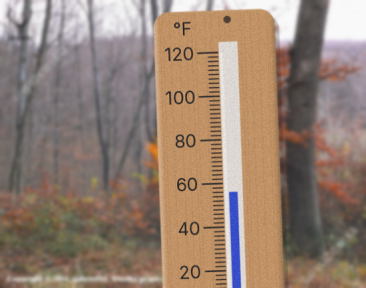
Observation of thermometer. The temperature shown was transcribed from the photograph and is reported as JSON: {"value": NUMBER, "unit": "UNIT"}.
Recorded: {"value": 56, "unit": "°F"}
